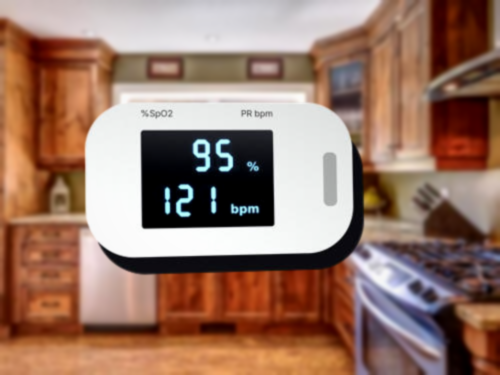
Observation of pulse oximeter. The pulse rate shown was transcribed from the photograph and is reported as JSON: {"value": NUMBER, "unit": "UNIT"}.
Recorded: {"value": 121, "unit": "bpm"}
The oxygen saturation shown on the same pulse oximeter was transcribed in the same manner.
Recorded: {"value": 95, "unit": "%"}
